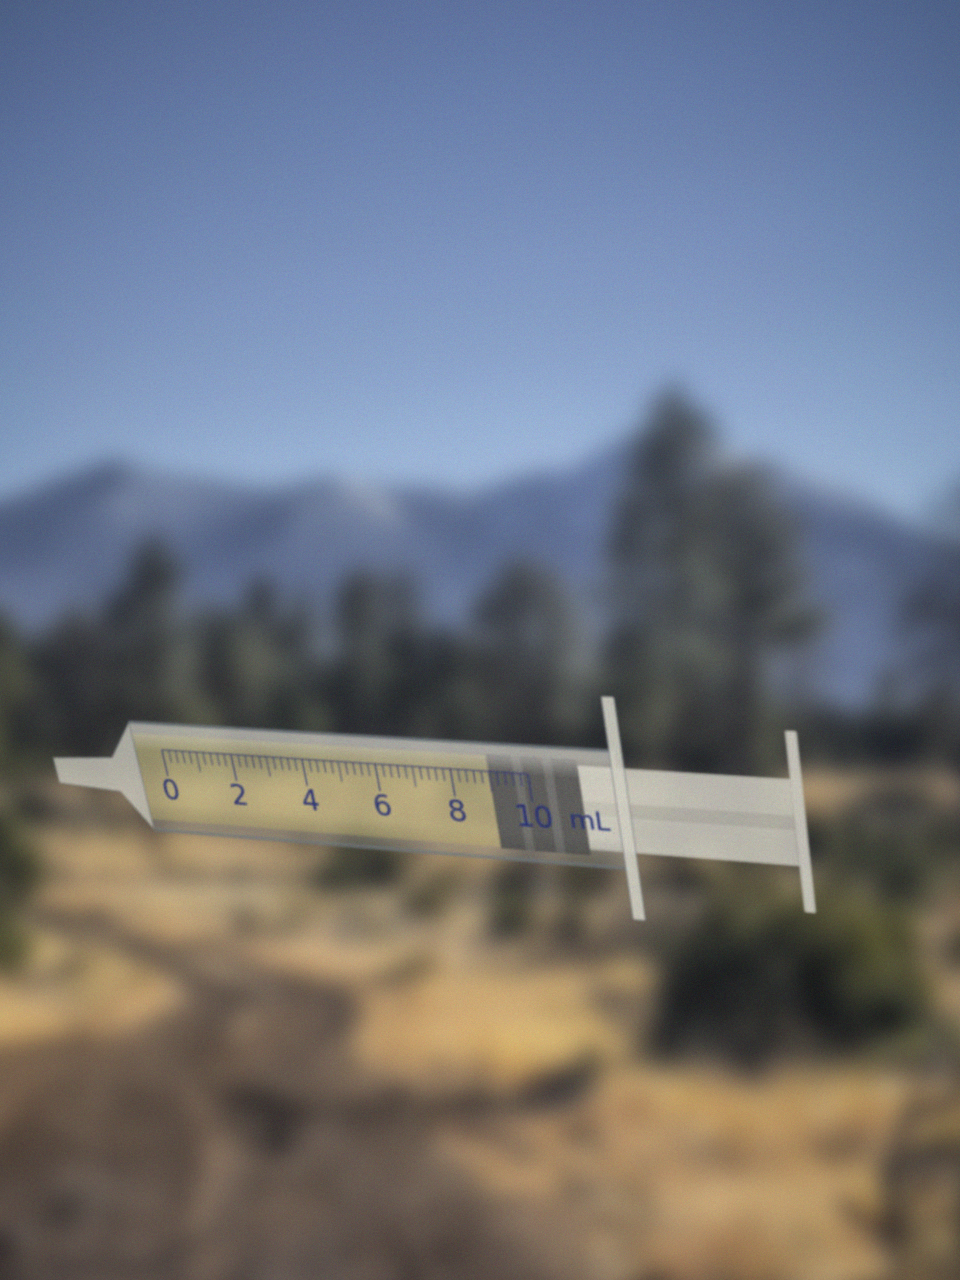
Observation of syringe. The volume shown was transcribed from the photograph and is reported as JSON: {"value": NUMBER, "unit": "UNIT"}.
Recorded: {"value": 9, "unit": "mL"}
